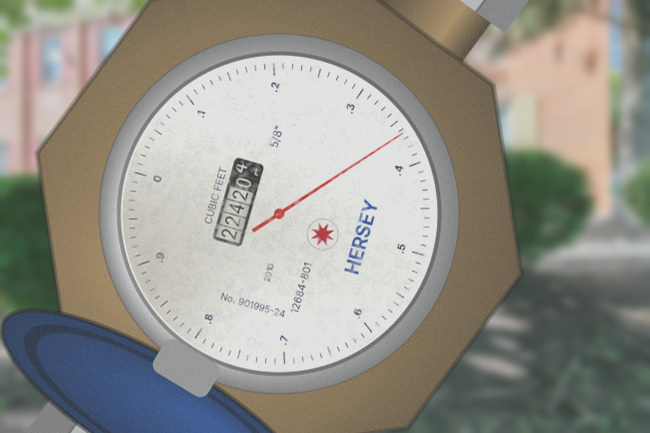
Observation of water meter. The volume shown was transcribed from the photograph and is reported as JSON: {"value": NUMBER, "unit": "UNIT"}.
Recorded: {"value": 224204.36, "unit": "ft³"}
